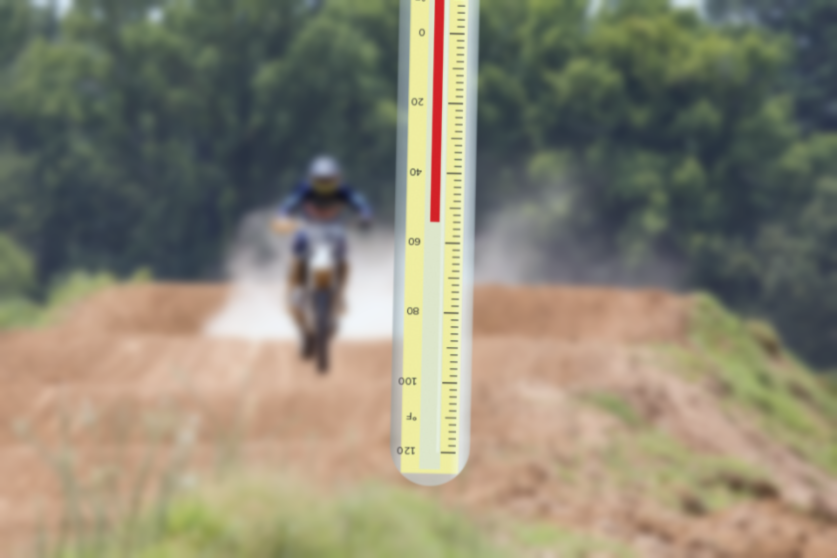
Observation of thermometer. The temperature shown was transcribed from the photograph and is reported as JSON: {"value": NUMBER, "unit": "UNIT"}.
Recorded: {"value": 54, "unit": "°F"}
